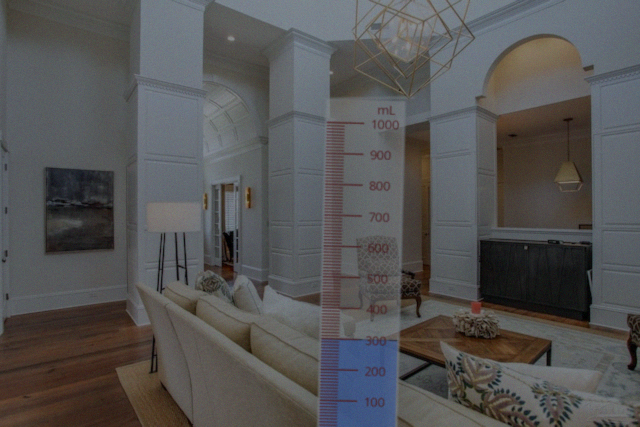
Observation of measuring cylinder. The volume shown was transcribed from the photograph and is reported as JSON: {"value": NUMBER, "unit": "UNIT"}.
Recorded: {"value": 300, "unit": "mL"}
